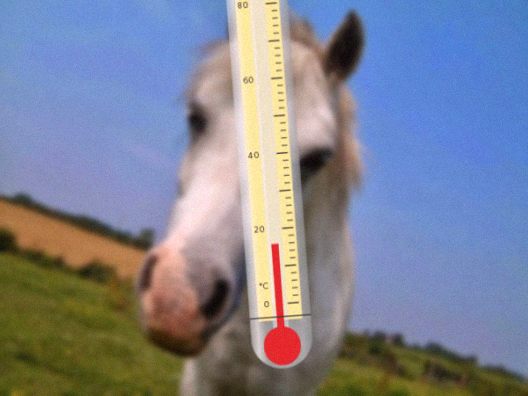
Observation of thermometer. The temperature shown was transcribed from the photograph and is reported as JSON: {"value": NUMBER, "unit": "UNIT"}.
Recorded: {"value": 16, "unit": "°C"}
